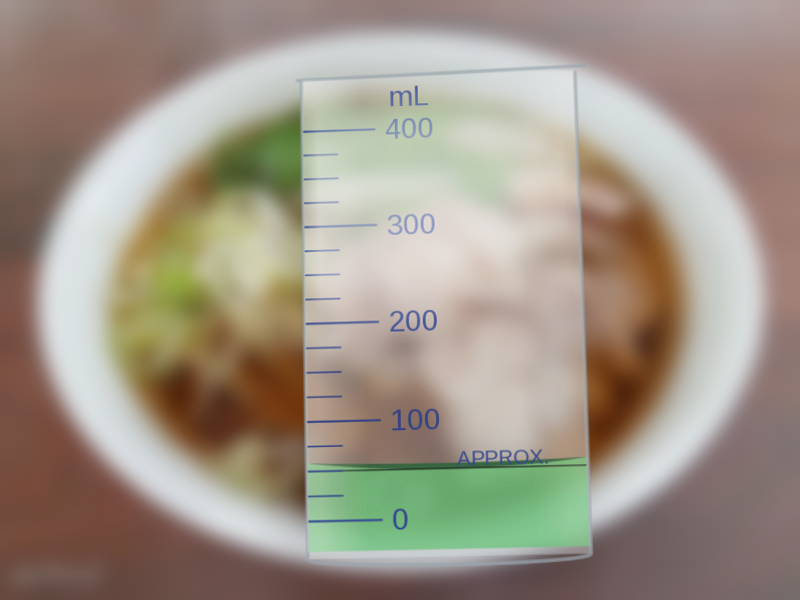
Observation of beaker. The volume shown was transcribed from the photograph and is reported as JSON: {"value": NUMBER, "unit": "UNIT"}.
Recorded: {"value": 50, "unit": "mL"}
